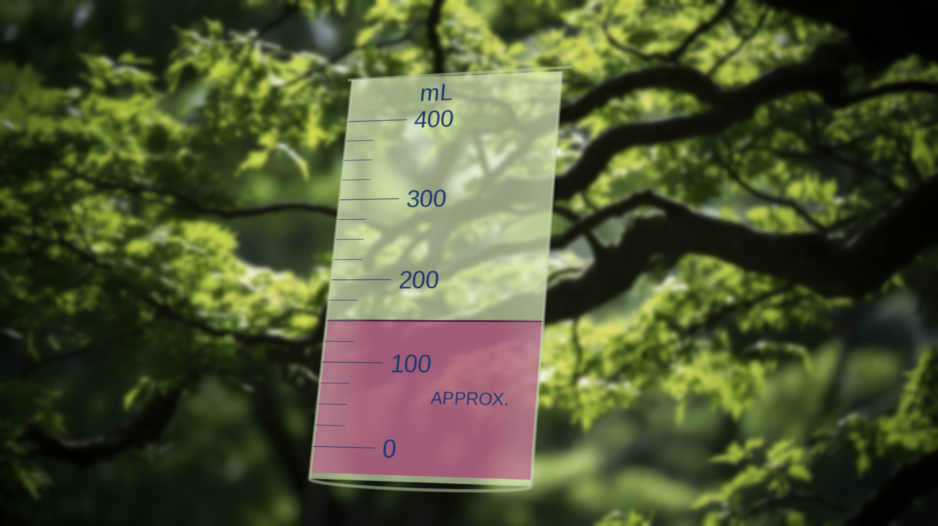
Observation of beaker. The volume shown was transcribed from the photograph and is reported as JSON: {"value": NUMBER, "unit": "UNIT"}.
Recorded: {"value": 150, "unit": "mL"}
